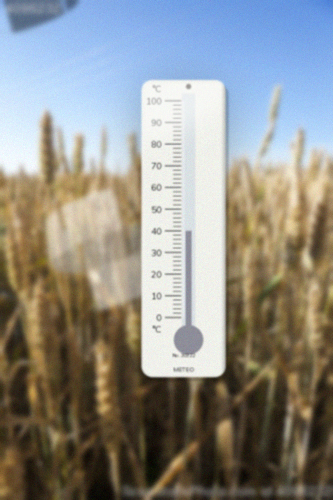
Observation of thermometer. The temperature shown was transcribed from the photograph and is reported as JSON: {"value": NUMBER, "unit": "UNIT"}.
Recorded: {"value": 40, "unit": "°C"}
